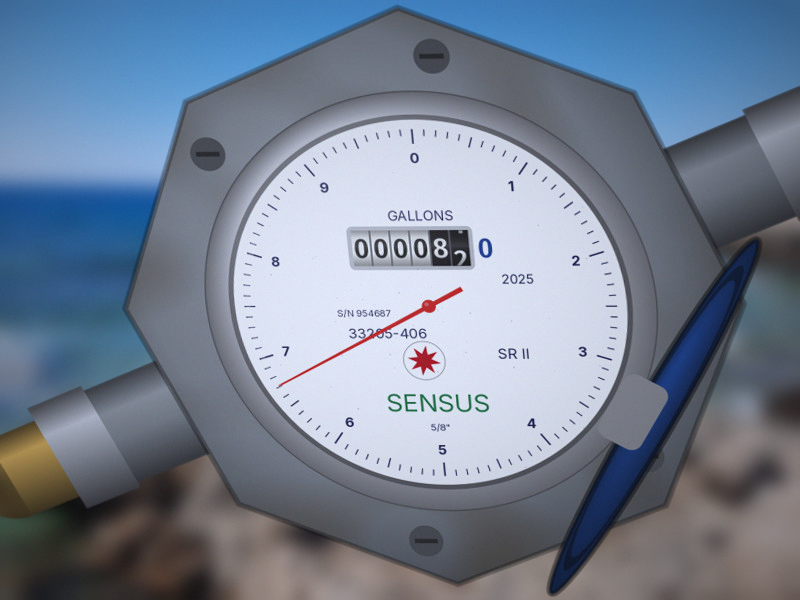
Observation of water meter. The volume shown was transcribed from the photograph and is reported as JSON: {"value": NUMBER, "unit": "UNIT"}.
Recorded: {"value": 816.7, "unit": "gal"}
